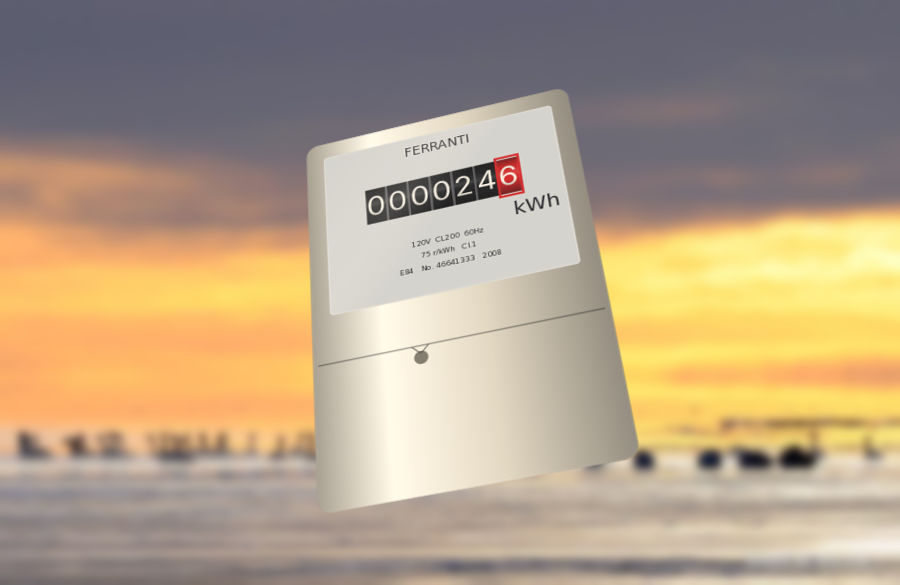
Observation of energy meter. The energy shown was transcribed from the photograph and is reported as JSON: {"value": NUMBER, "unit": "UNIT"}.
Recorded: {"value": 24.6, "unit": "kWh"}
